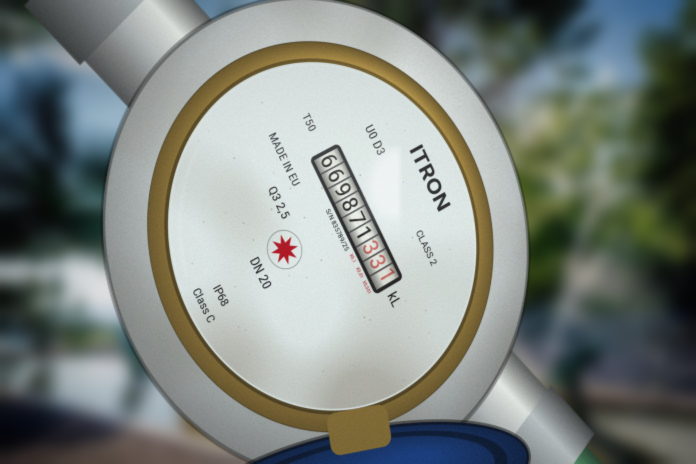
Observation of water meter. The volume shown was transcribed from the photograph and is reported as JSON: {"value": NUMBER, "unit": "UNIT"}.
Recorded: {"value": 669871.331, "unit": "kL"}
